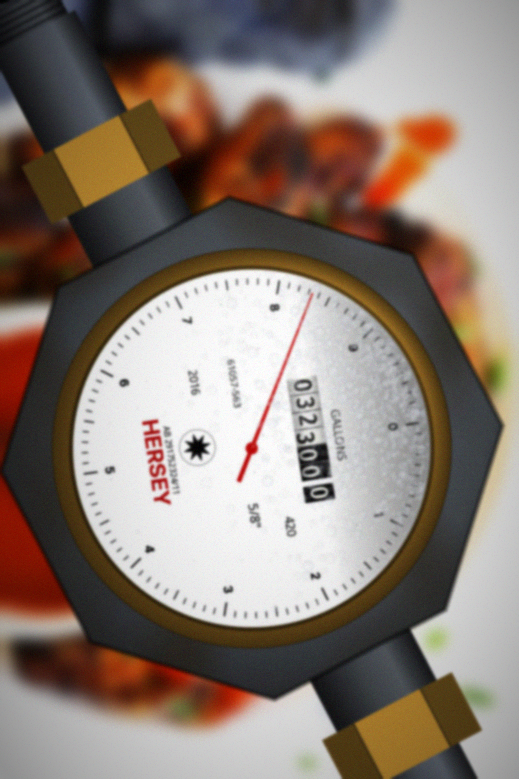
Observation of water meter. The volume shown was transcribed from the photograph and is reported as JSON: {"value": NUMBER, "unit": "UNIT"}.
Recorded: {"value": 322998.3, "unit": "gal"}
